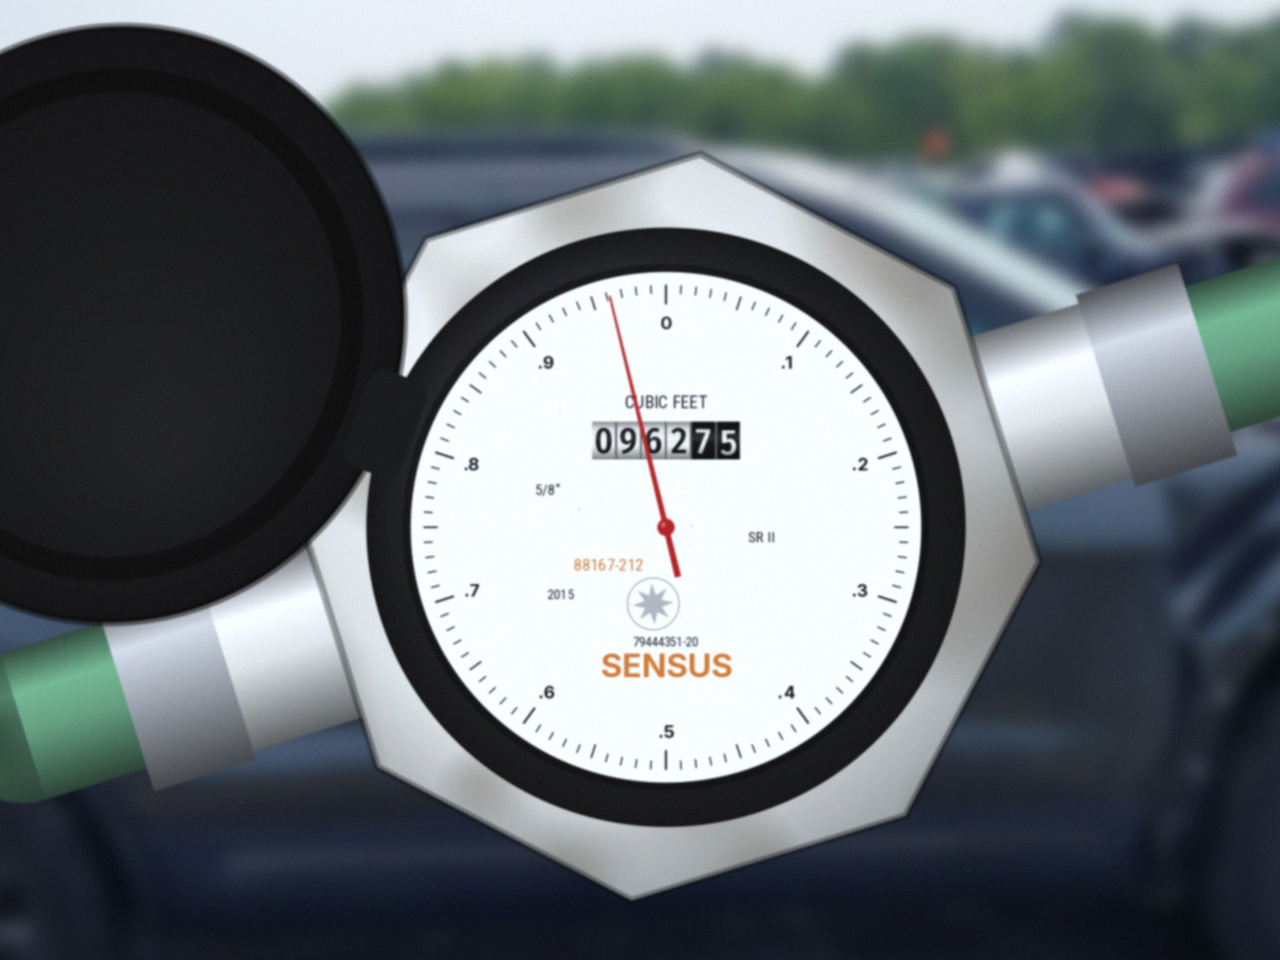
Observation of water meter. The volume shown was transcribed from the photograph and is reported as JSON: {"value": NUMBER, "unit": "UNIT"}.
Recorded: {"value": 96274.96, "unit": "ft³"}
